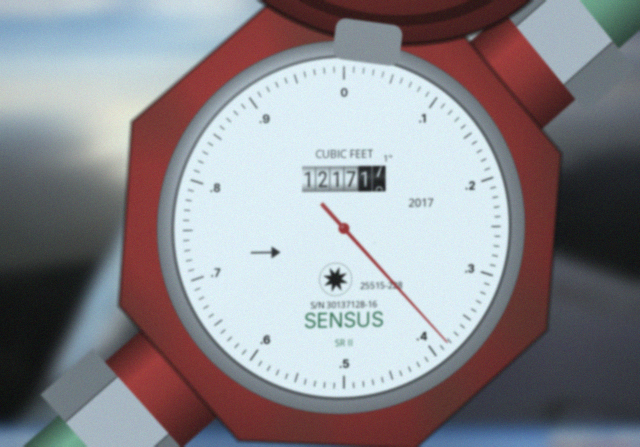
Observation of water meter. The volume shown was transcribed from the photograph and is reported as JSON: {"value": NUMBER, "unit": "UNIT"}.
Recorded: {"value": 121717.38, "unit": "ft³"}
